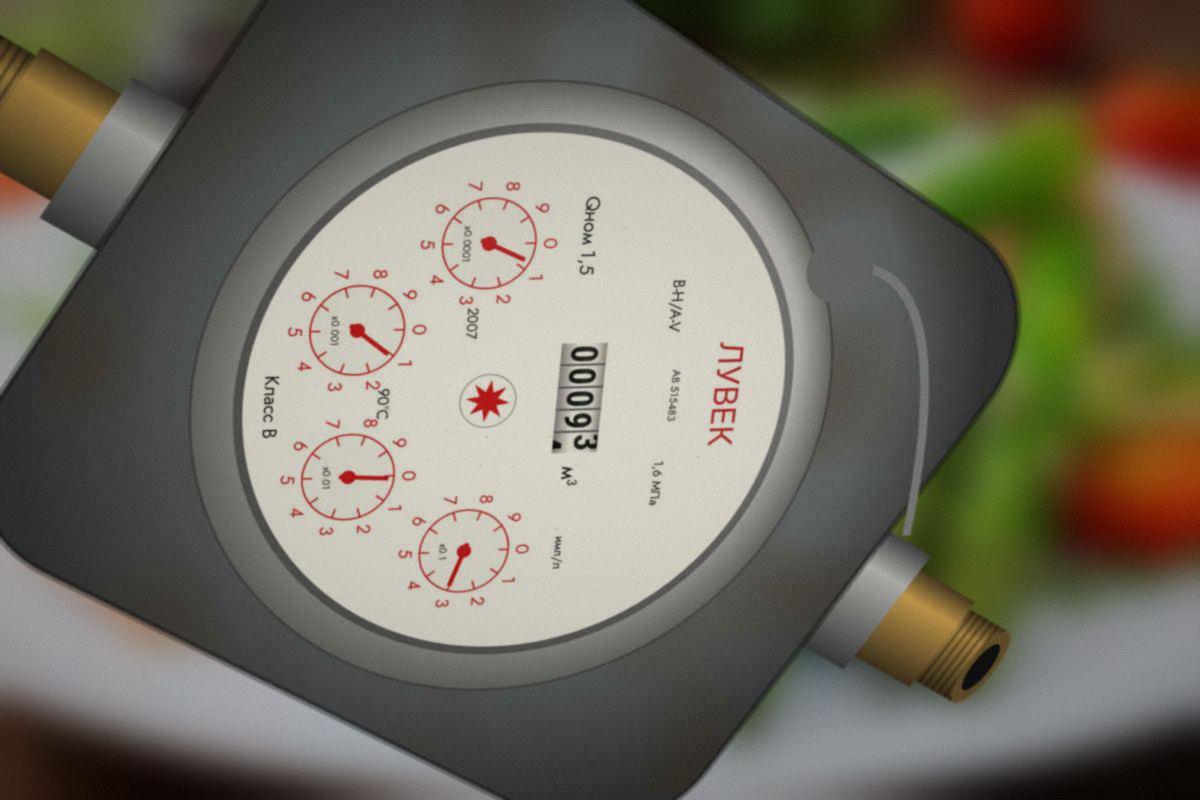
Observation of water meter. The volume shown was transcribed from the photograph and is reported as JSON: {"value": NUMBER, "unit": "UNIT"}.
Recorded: {"value": 93.3010, "unit": "m³"}
